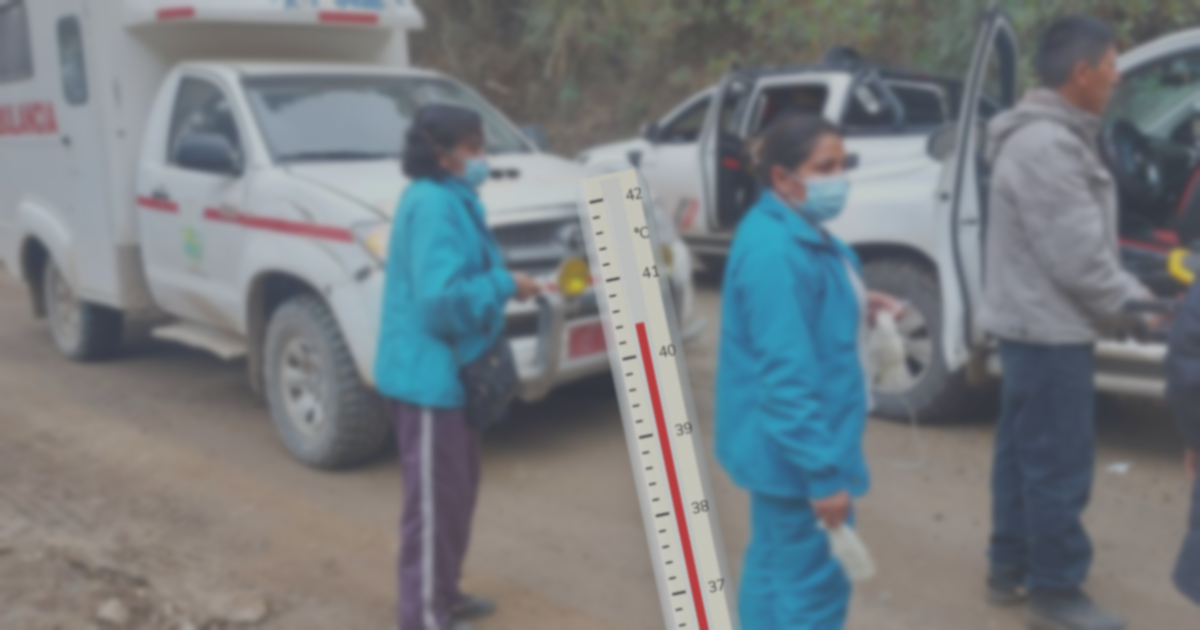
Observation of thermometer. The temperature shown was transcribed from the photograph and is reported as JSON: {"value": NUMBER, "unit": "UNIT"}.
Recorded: {"value": 40.4, "unit": "°C"}
